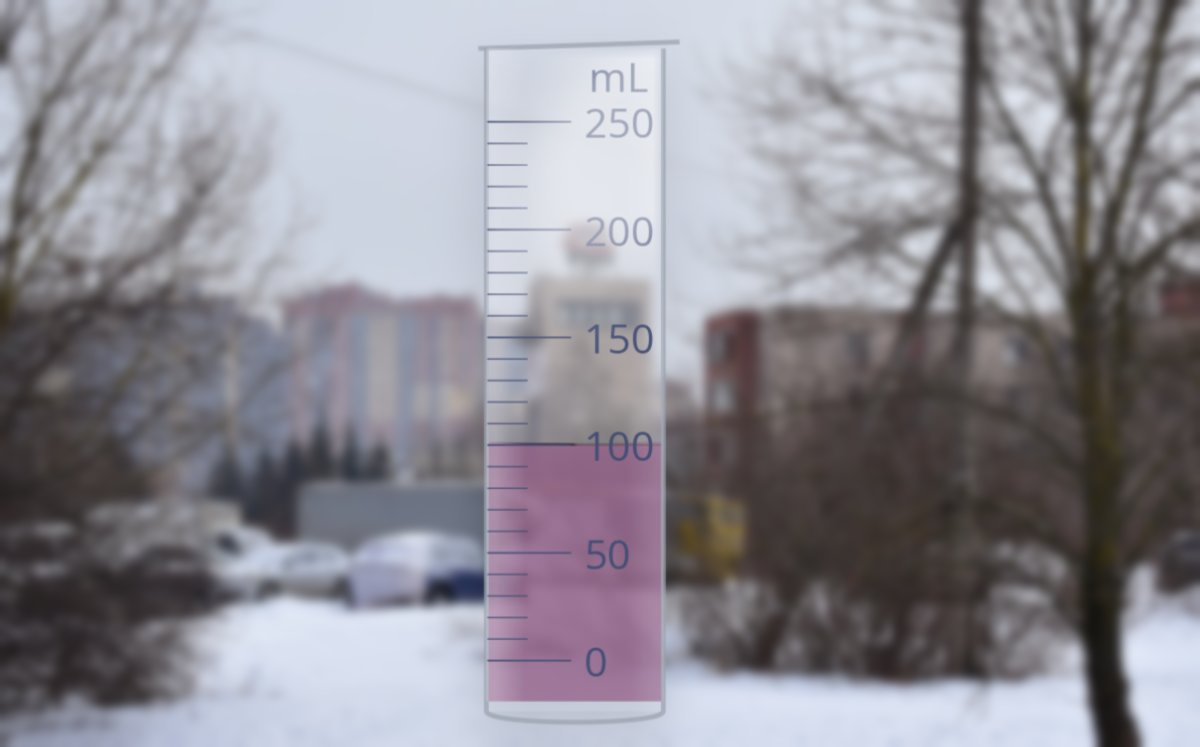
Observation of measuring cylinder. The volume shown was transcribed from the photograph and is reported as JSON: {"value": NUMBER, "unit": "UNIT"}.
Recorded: {"value": 100, "unit": "mL"}
